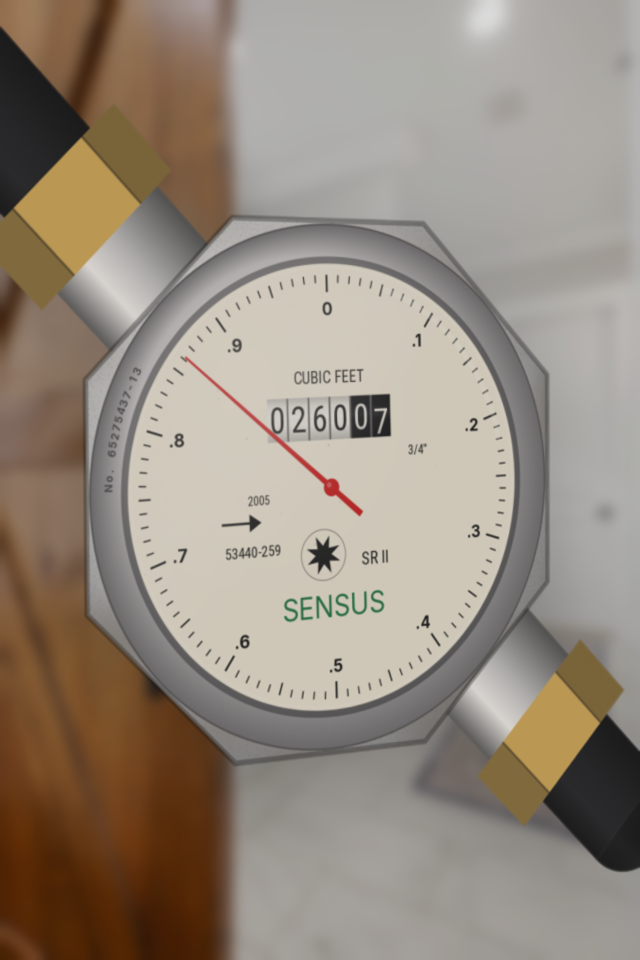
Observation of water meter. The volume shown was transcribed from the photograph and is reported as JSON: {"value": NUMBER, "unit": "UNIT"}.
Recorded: {"value": 26006.86, "unit": "ft³"}
